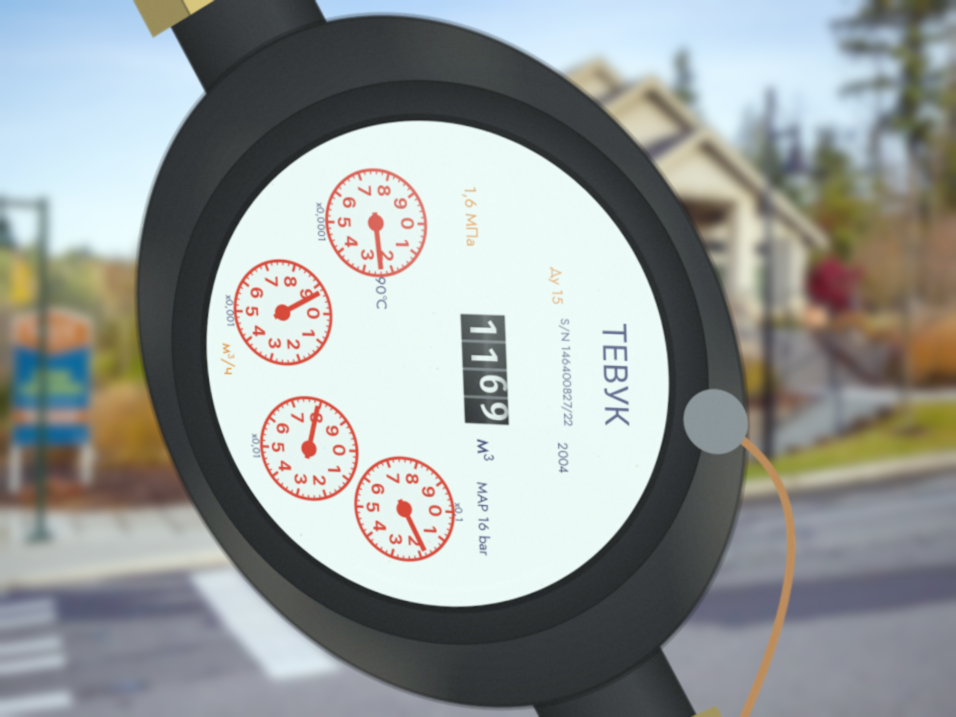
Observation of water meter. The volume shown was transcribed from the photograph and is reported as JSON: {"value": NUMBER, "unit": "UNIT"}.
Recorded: {"value": 1169.1792, "unit": "m³"}
